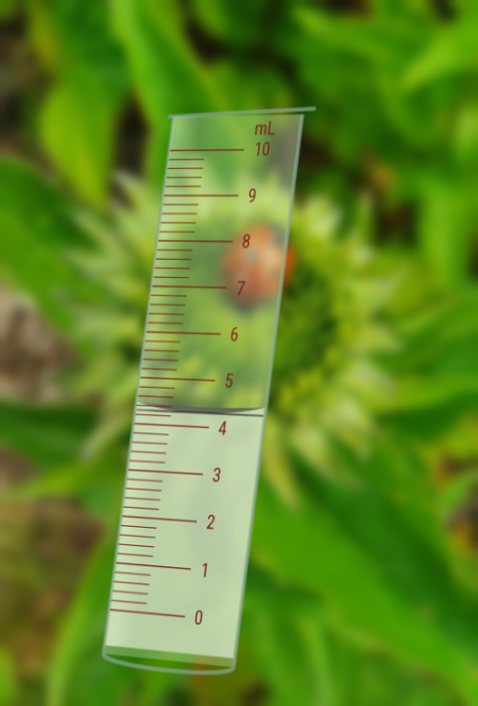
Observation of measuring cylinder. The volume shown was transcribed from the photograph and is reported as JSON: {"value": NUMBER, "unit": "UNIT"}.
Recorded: {"value": 4.3, "unit": "mL"}
